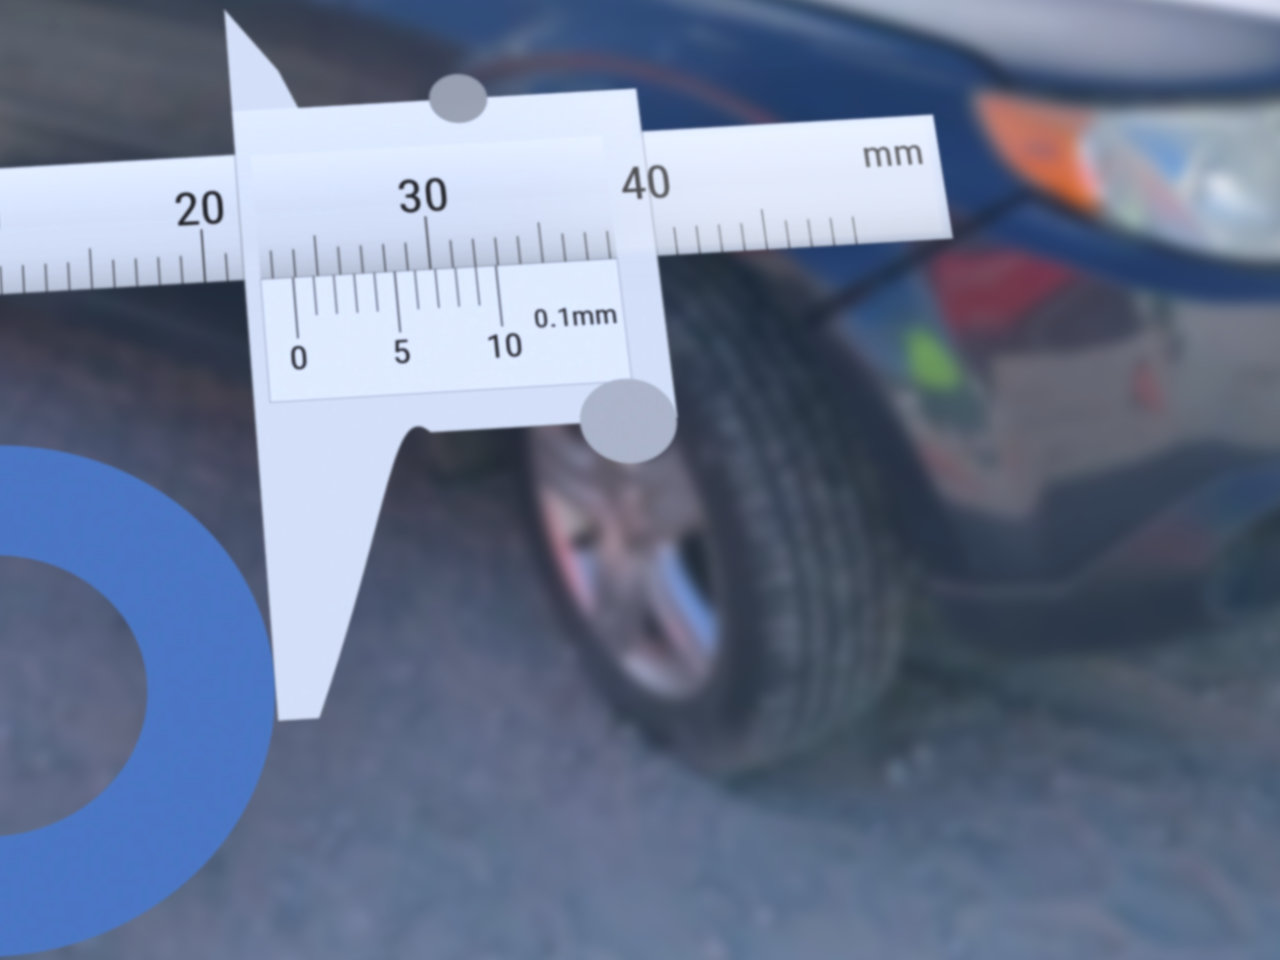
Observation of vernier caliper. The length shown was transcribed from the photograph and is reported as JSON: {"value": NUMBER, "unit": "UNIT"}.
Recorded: {"value": 23.9, "unit": "mm"}
